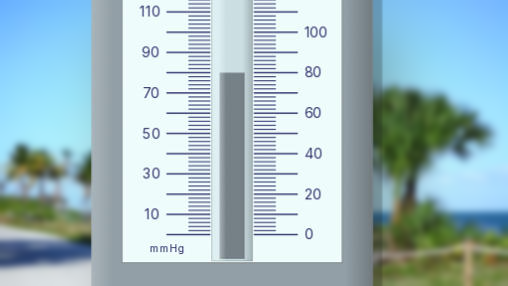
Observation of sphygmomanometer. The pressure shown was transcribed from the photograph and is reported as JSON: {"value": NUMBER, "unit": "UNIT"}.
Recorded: {"value": 80, "unit": "mmHg"}
